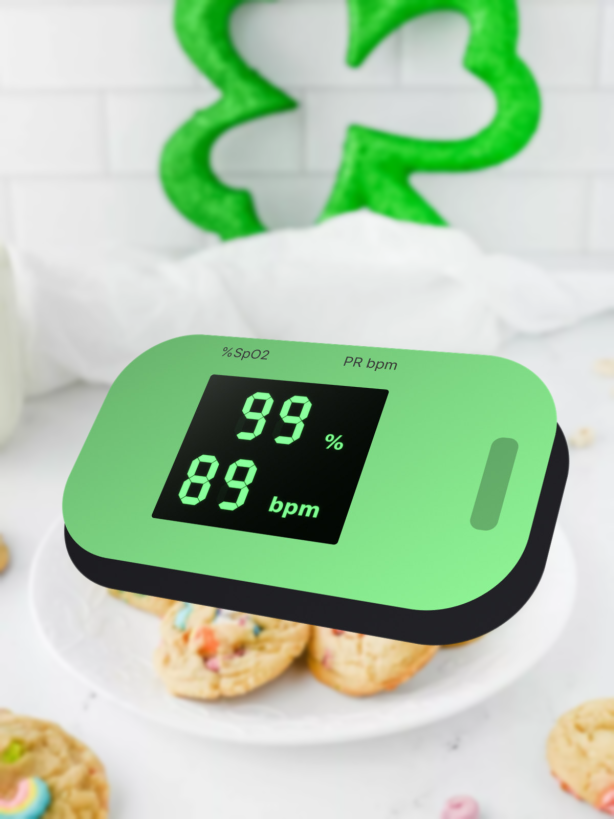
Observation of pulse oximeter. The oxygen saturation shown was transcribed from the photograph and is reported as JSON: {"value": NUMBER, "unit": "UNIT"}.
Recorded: {"value": 99, "unit": "%"}
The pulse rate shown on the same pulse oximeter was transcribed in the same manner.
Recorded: {"value": 89, "unit": "bpm"}
